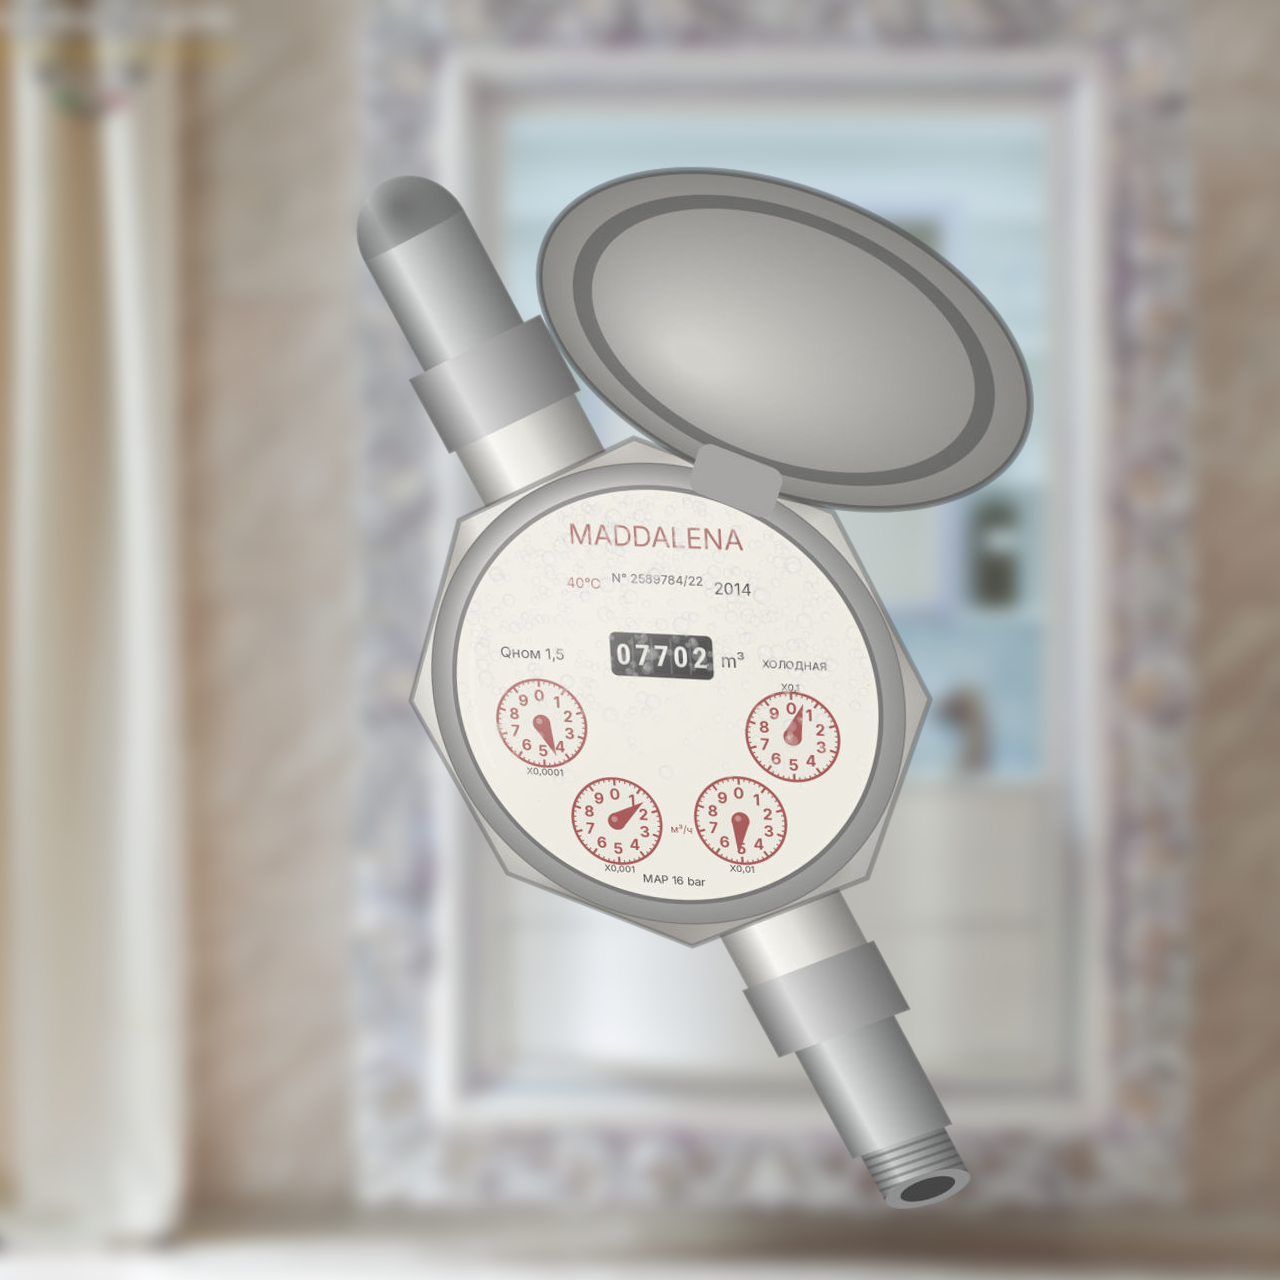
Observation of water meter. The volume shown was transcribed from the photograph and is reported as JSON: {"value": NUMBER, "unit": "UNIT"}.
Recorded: {"value": 7702.0514, "unit": "m³"}
